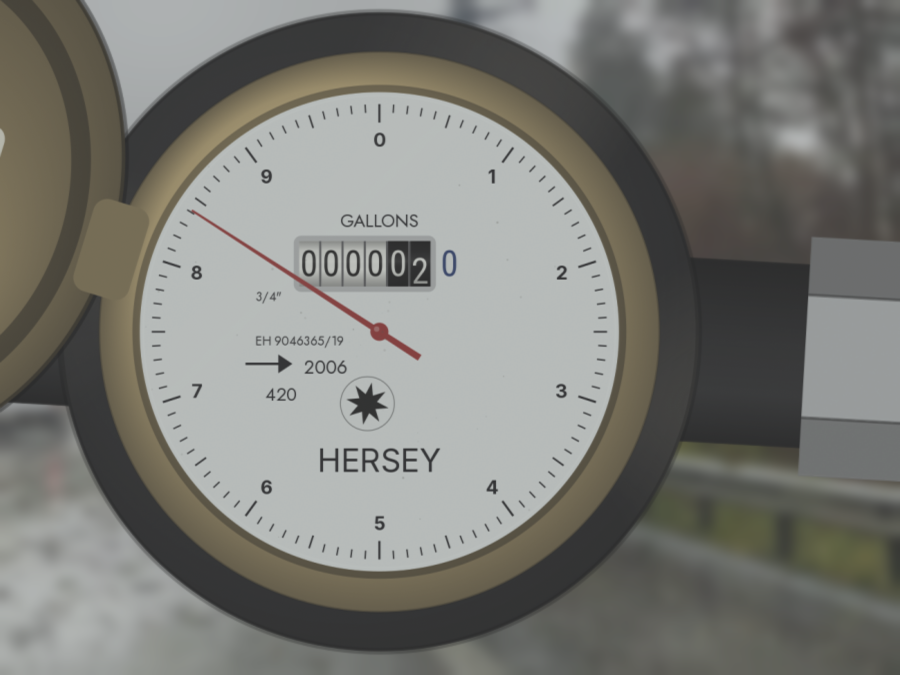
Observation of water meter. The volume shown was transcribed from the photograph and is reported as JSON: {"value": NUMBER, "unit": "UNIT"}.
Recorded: {"value": 18.4, "unit": "gal"}
